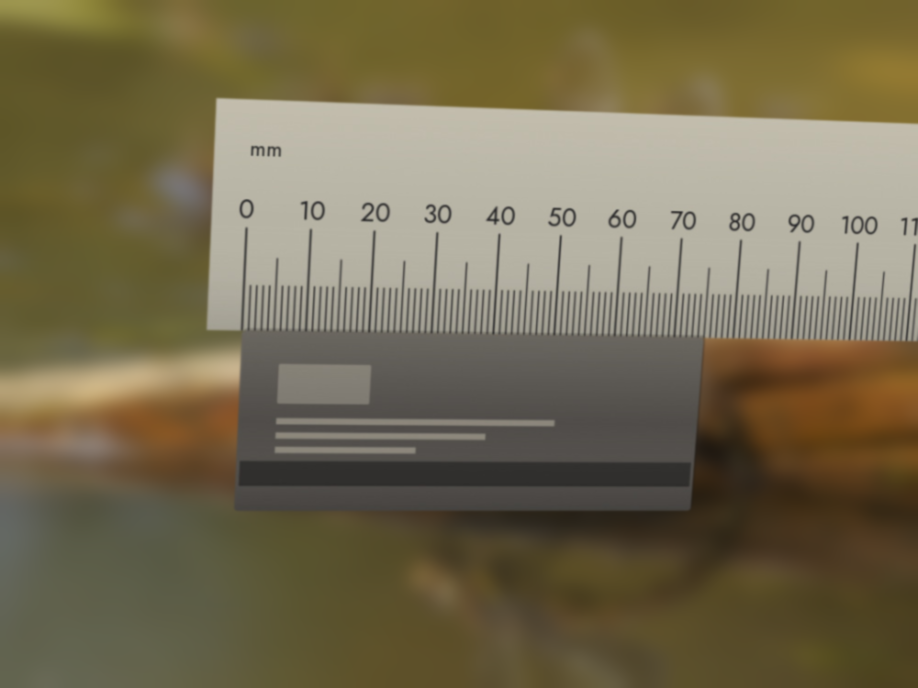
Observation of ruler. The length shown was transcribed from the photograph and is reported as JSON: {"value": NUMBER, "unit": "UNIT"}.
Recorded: {"value": 75, "unit": "mm"}
